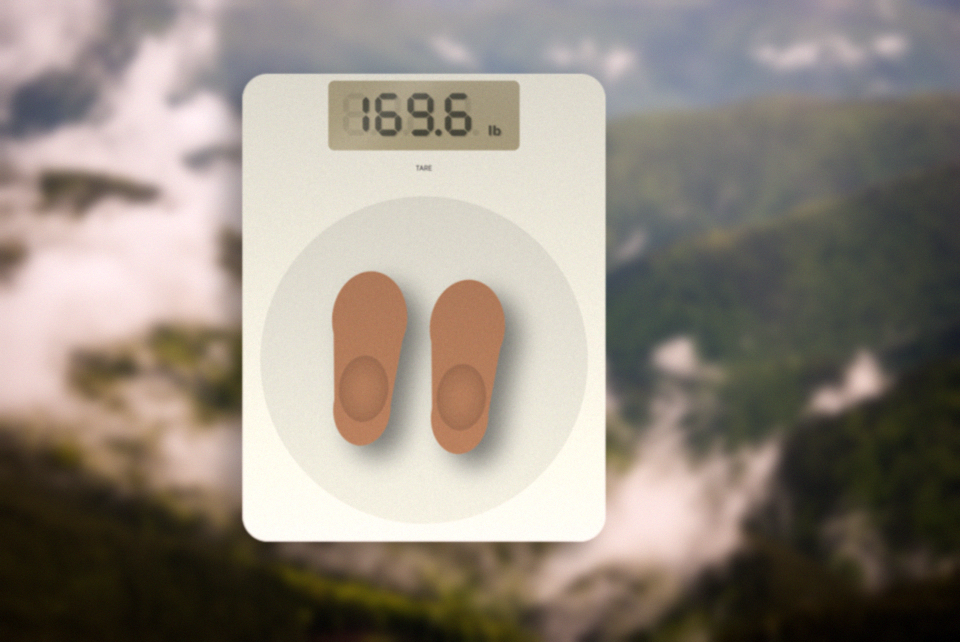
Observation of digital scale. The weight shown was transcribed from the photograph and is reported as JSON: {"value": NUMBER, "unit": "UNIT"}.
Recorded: {"value": 169.6, "unit": "lb"}
